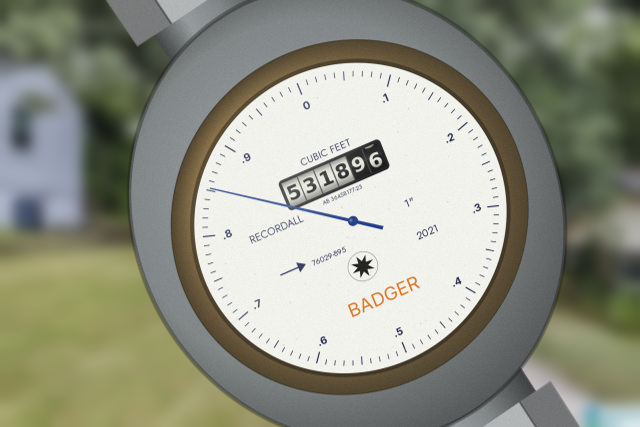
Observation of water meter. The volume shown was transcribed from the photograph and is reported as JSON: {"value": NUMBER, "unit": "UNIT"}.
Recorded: {"value": 531895.85, "unit": "ft³"}
